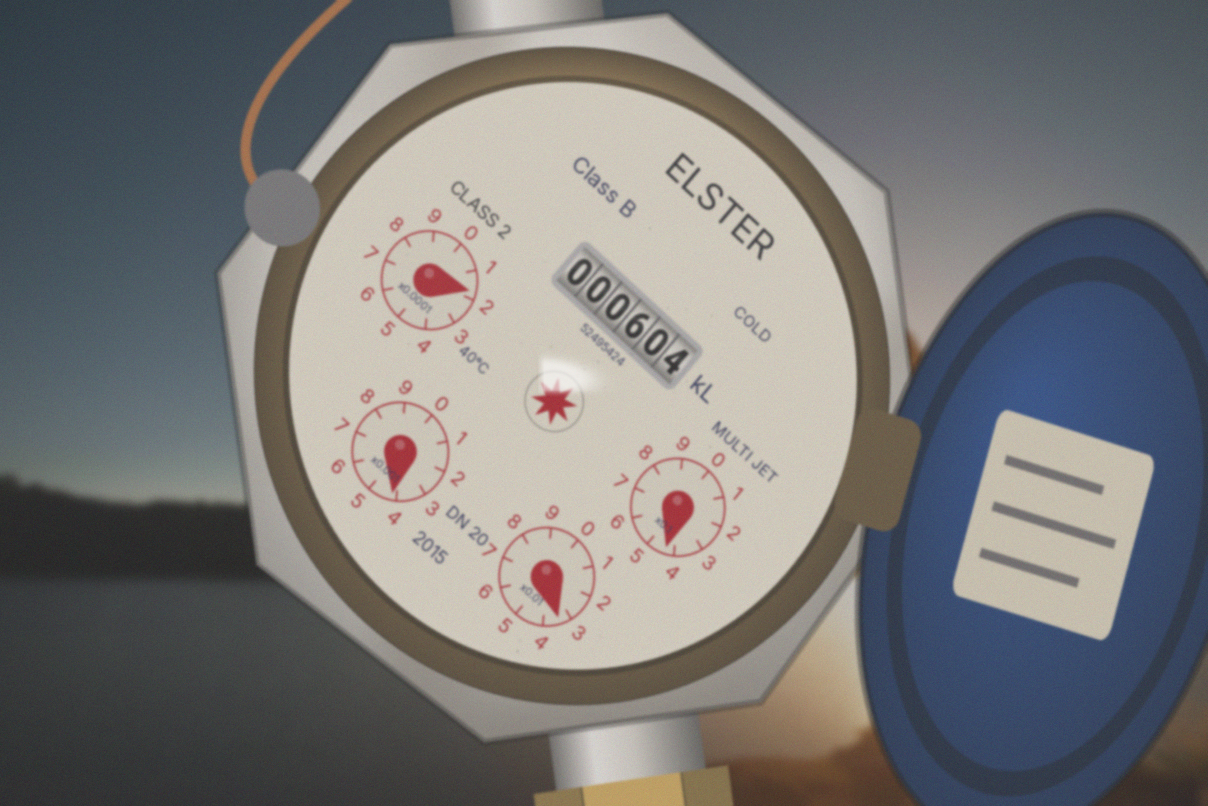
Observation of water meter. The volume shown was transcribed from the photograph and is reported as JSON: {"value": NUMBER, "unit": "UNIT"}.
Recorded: {"value": 604.4341, "unit": "kL"}
